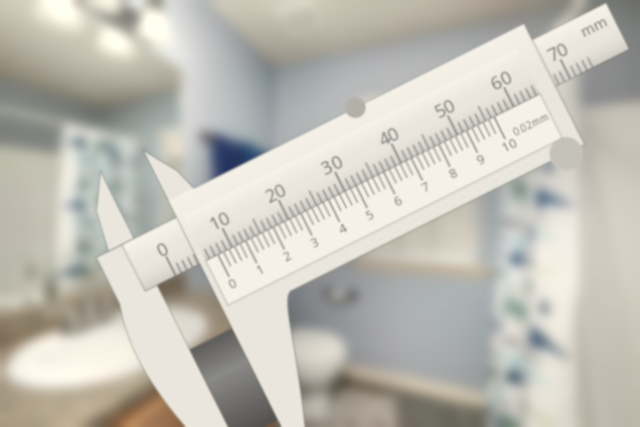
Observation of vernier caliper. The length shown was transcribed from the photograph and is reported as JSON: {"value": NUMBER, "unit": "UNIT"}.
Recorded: {"value": 7.5, "unit": "mm"}
